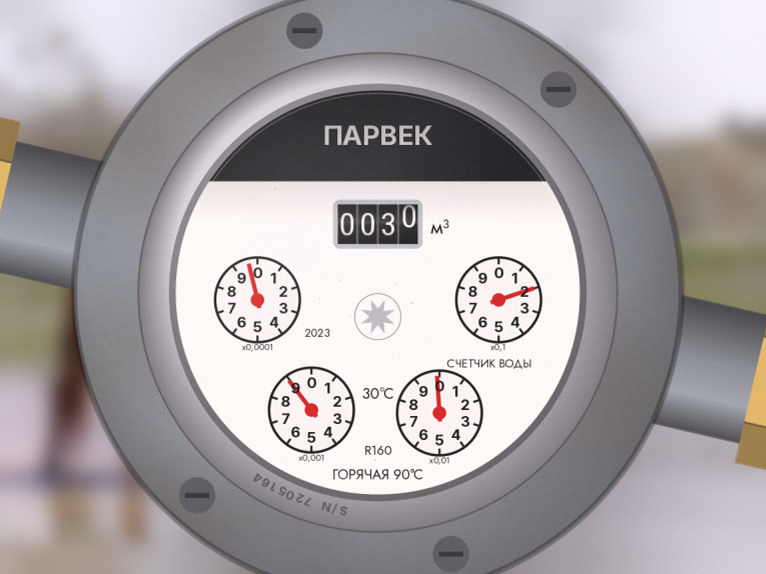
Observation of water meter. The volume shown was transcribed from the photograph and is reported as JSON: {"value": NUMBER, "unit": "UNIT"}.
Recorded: {"value": 30.1989, "unit": "m³"}
